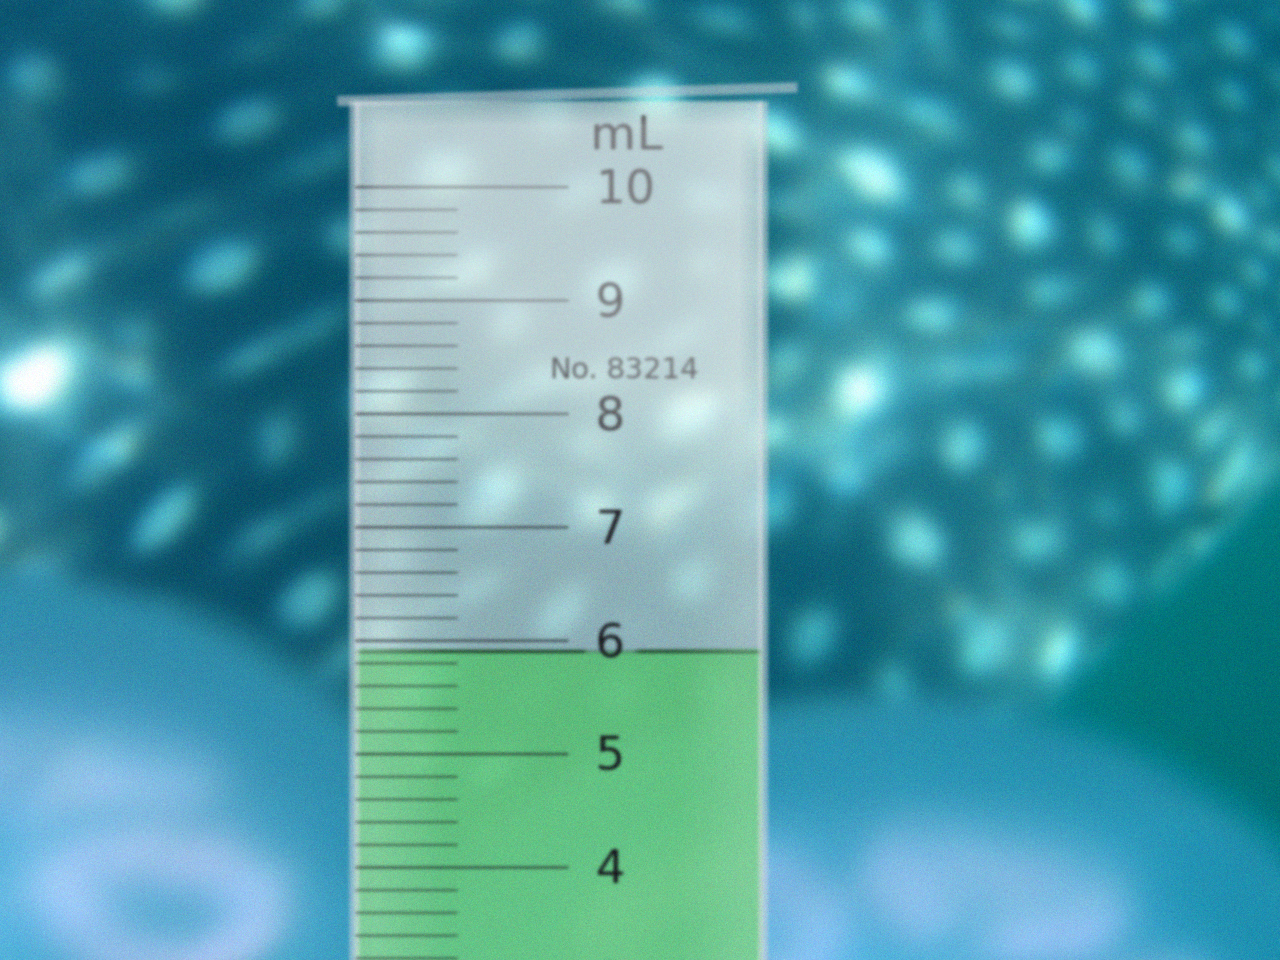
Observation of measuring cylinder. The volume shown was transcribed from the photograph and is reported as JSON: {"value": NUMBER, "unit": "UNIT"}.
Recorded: {"value": 5.9, "unit": "mL"}
